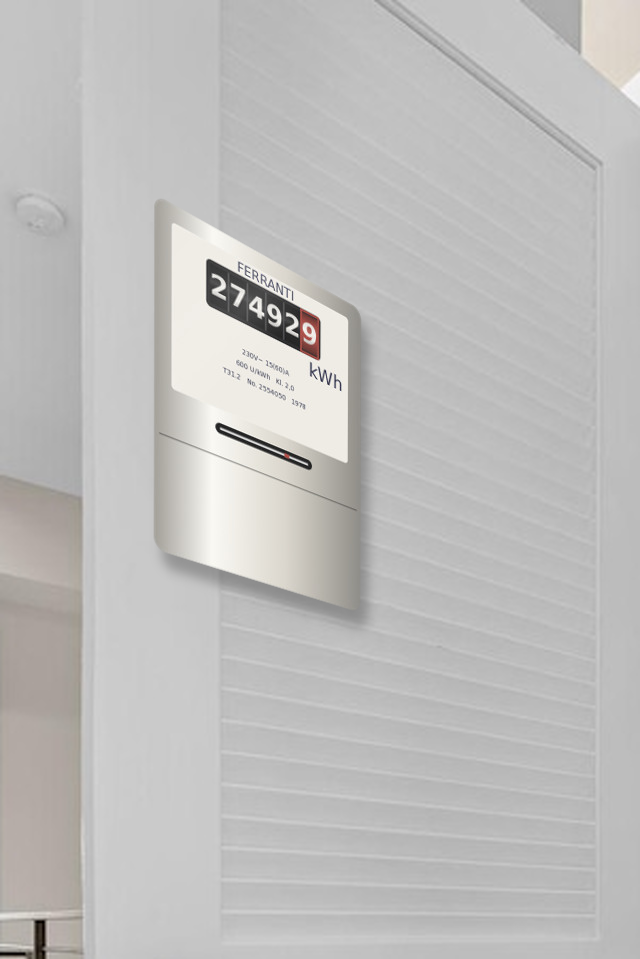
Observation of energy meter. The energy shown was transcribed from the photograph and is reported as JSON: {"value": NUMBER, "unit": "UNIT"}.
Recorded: {"value": 27492.9, "unit": "kWh"}
